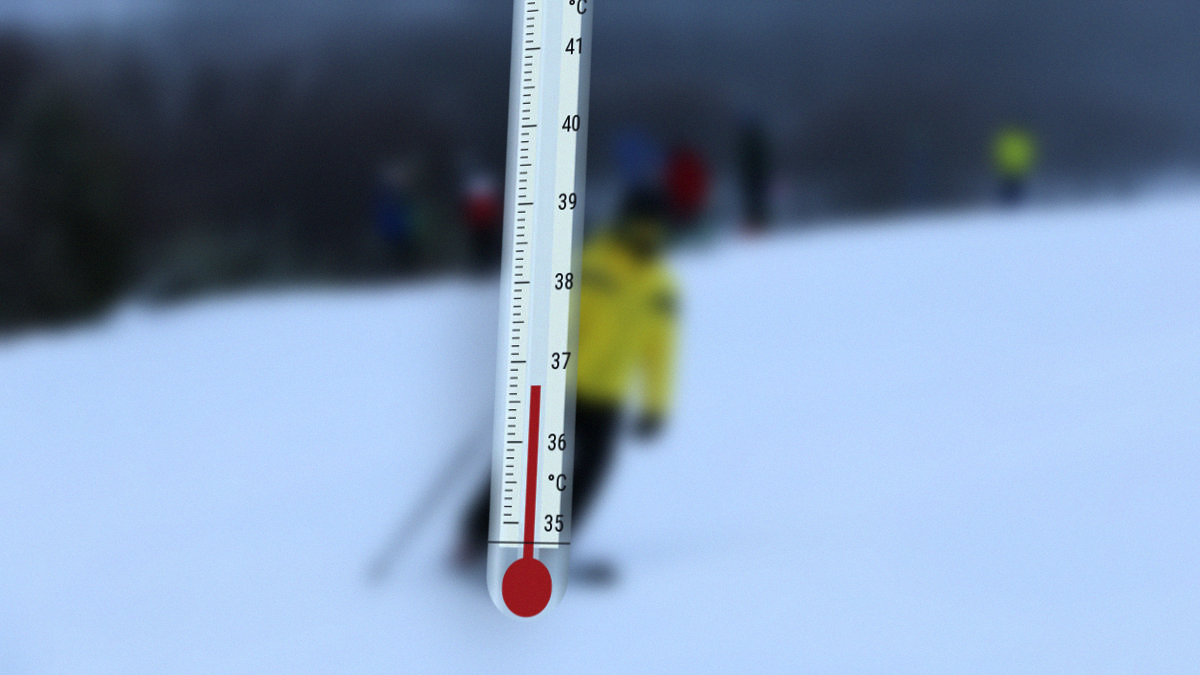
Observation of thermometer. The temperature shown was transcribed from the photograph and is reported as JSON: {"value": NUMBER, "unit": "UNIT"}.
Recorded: {"value": 36.7, "unit": "°C"}
